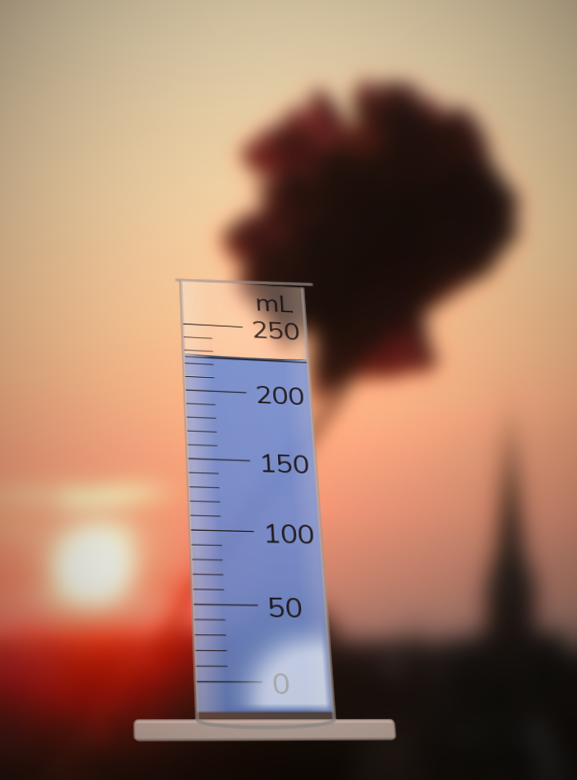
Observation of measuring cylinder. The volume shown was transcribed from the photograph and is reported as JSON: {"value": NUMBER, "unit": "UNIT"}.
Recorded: {"value": 225, "unit": "mL"}
